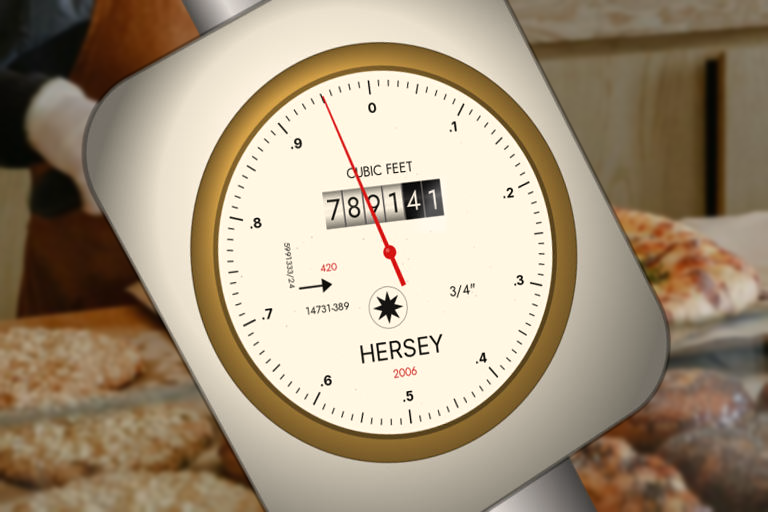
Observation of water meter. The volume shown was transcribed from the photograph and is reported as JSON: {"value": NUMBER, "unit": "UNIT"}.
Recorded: {"value": 789140.95, "unit": "ft³"}
